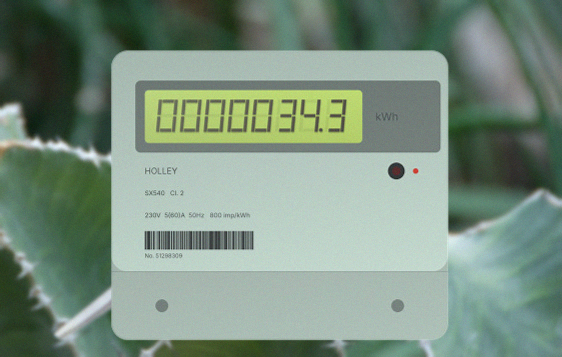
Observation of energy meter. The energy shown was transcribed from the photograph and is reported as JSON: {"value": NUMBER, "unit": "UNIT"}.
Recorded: {"value": 34.3, "unit": "kWh"}
